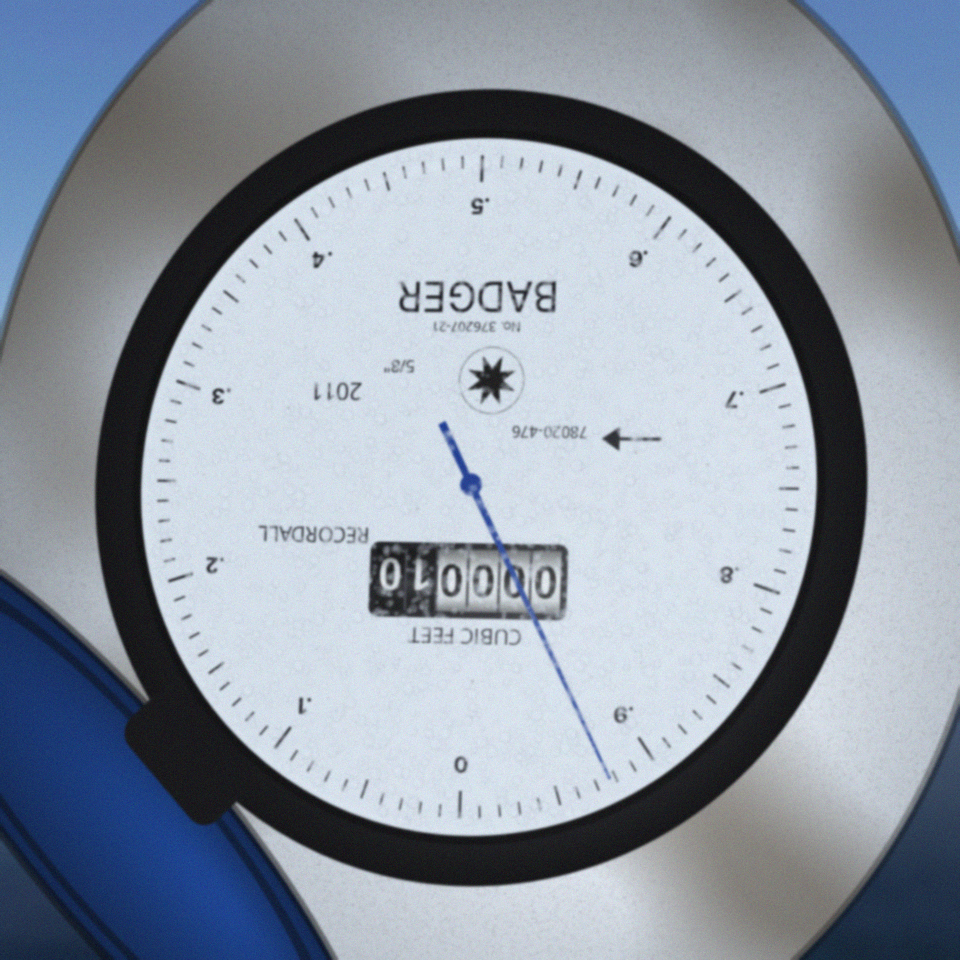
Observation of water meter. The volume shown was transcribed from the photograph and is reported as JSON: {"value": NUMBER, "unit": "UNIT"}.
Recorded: {"value": 9.92, "unit": "ft³"}
